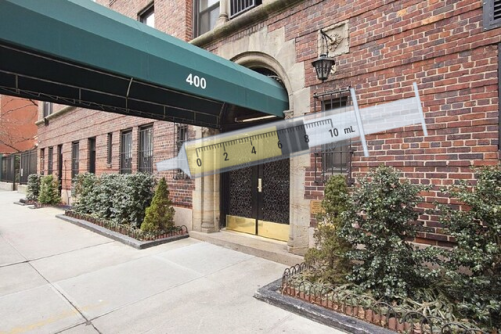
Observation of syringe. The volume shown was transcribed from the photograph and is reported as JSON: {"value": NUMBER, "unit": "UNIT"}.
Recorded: {"value": 6, "unit": "mL"}
